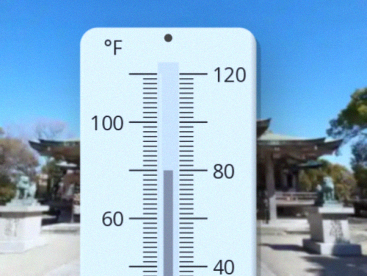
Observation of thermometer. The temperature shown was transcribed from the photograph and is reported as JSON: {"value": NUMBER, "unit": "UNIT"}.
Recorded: {"value": 80, "unit": "°F"}
